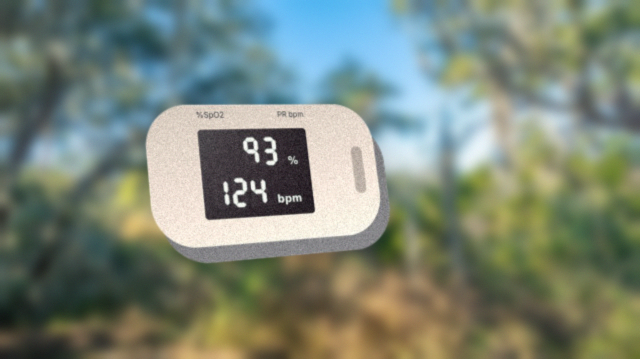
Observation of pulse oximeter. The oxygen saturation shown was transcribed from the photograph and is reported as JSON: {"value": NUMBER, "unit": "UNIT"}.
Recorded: {"value": 93, "unit": "%"}
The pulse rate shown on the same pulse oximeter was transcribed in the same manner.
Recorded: {"value": 124, "unit": "bpm"}
